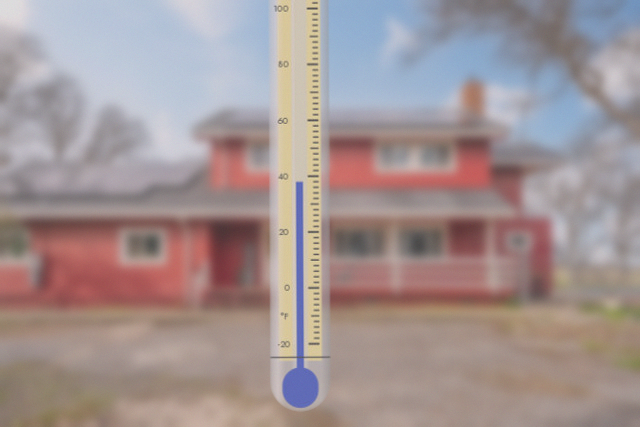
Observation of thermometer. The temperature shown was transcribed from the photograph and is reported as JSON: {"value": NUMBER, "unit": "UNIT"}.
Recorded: {"value": 38, "unit": "°F"}
